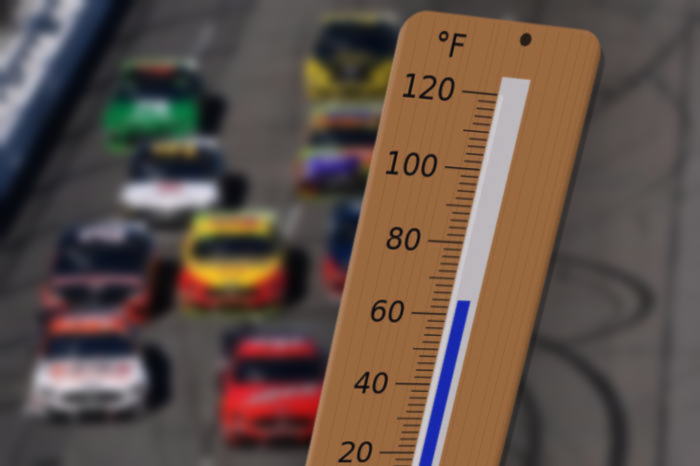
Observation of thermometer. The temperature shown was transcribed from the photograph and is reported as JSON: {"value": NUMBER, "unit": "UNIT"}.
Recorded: {"value": 64, "unit": "°F"}
